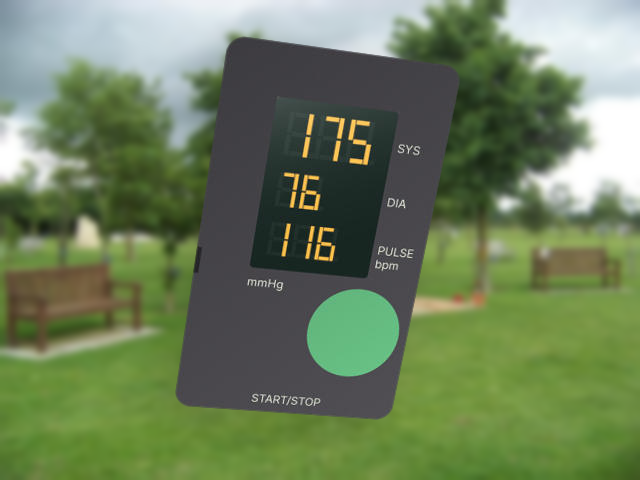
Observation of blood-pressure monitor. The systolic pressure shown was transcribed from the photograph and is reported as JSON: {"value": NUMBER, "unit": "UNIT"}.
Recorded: {"value": 175, "unit": "mmHg"}
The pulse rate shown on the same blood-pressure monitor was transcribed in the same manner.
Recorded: {"value": 116, "unit": "bpm"}
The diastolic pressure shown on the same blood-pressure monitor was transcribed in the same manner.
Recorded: {"value": 76, "unit": "mmHg"}
